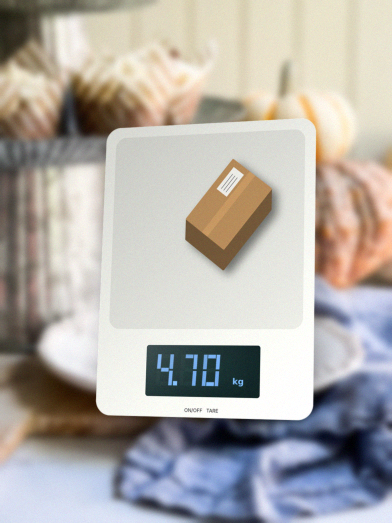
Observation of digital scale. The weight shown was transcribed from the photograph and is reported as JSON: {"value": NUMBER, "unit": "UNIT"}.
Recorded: {"value": 4.70, "unit": "kg"}
